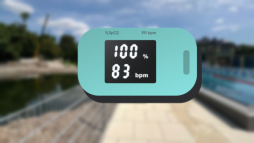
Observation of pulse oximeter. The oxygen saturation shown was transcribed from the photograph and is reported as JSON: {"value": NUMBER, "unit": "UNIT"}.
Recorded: {"value": 100, "unit": "%"}
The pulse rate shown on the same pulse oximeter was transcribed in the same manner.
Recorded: {"value": 83, "unit": "bpm"}
